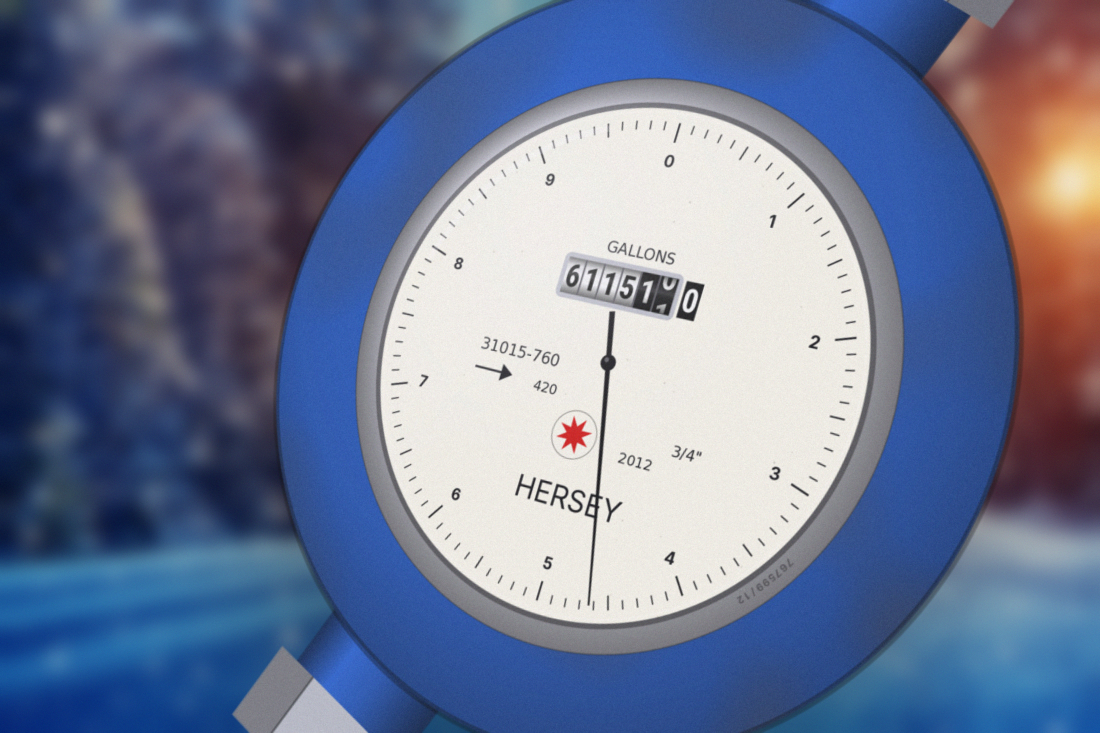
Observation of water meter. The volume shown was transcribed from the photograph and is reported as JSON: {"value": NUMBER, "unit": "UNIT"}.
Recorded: {"value": 6115104.6, "unit": "gal"}
